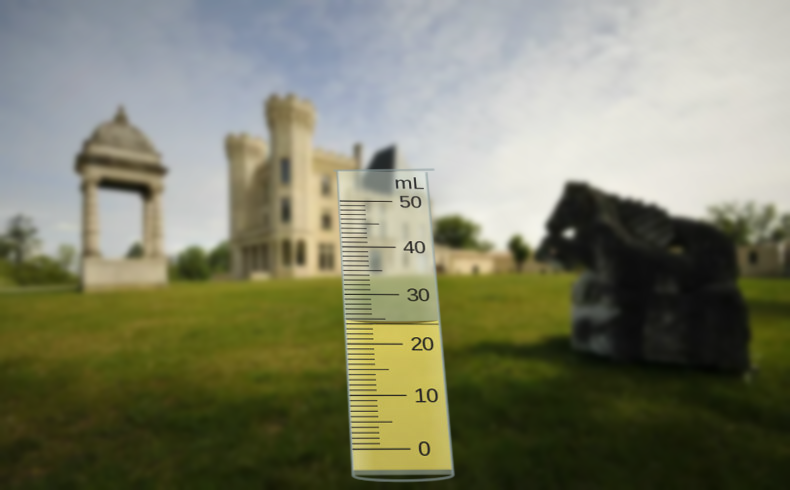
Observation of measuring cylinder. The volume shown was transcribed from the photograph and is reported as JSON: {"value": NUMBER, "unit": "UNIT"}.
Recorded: {"value": 24, "unit": "mL"}
